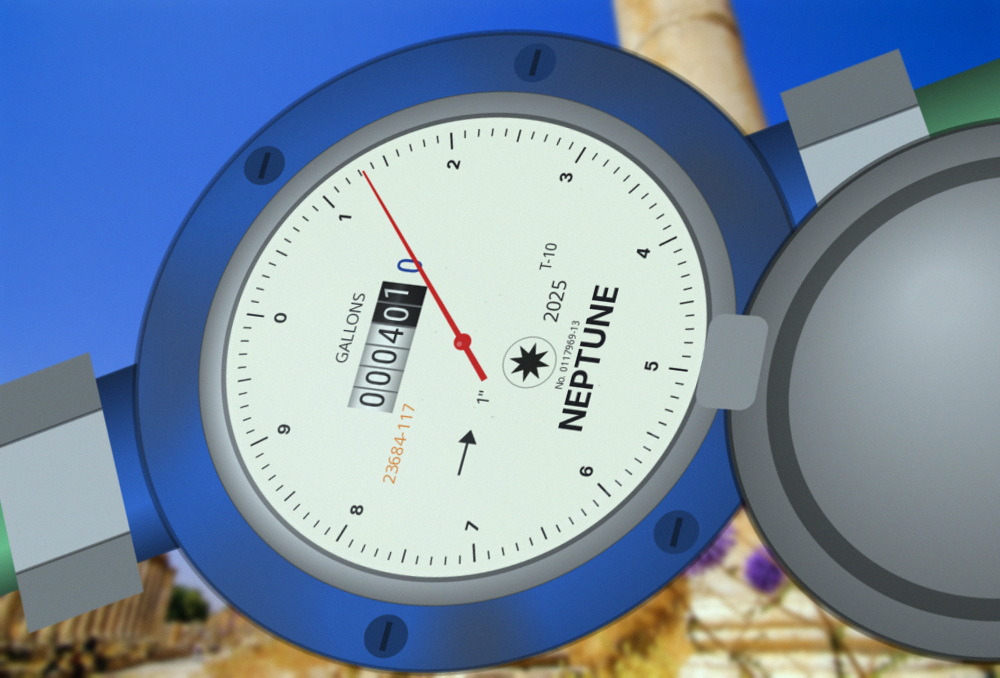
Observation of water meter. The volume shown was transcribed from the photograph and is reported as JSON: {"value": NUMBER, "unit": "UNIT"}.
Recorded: {"value": 4011.3, "unit": "gal"}
